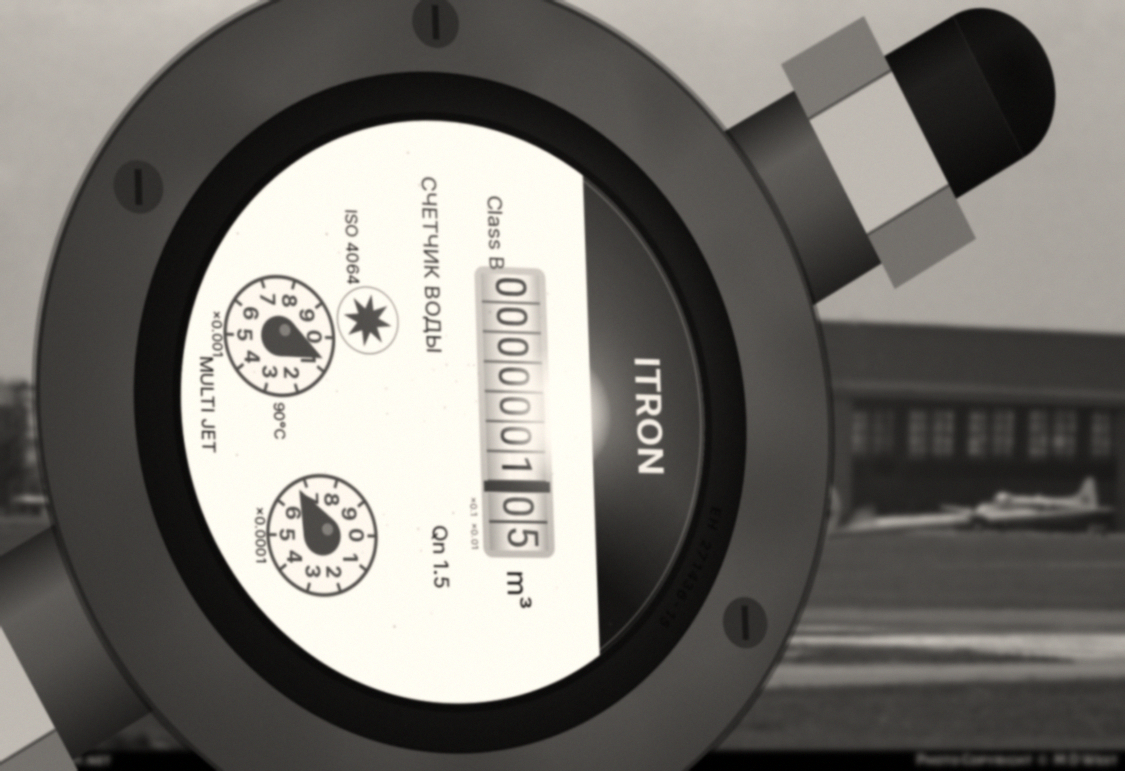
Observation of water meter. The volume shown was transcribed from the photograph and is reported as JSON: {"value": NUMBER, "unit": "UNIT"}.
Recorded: {"value": 1.0506, "unit": "m³"}
